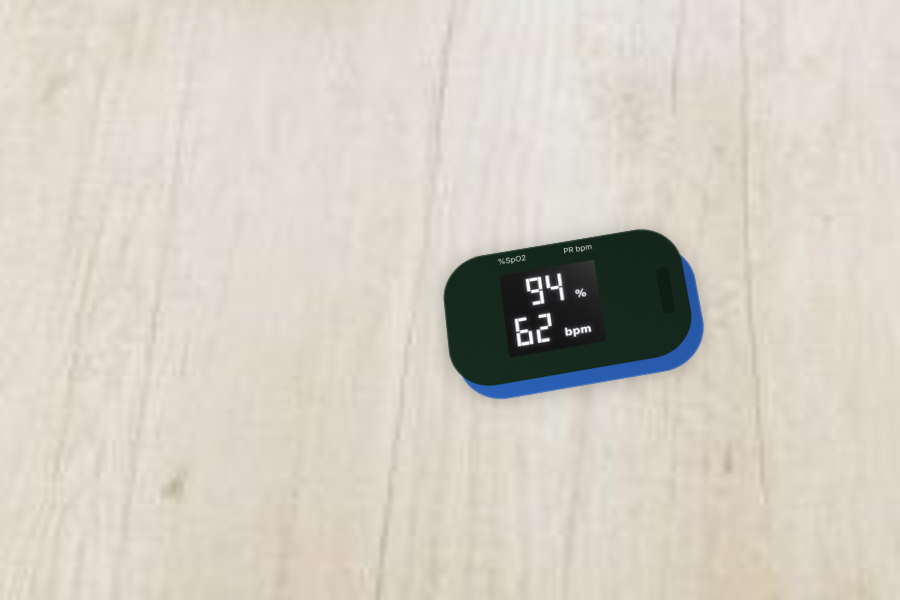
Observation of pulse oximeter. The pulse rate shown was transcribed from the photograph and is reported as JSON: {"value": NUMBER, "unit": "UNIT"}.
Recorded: {"value": 62, "unit": "bpm"}
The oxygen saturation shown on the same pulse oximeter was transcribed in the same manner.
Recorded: {"value": 94, "unit": "%"}
